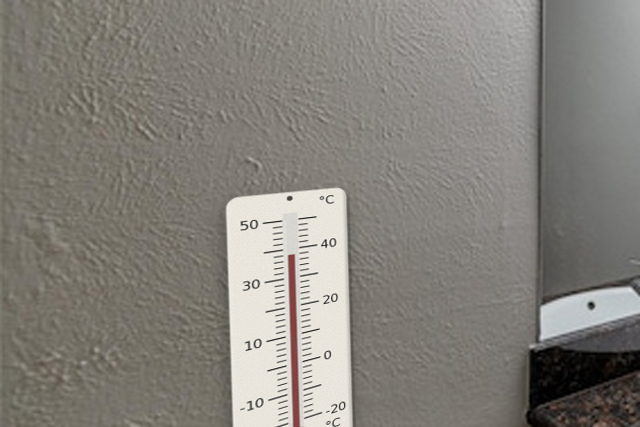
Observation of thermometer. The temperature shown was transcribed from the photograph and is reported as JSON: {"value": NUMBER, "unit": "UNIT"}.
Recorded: {"value": 38, "unit": "°C"}
